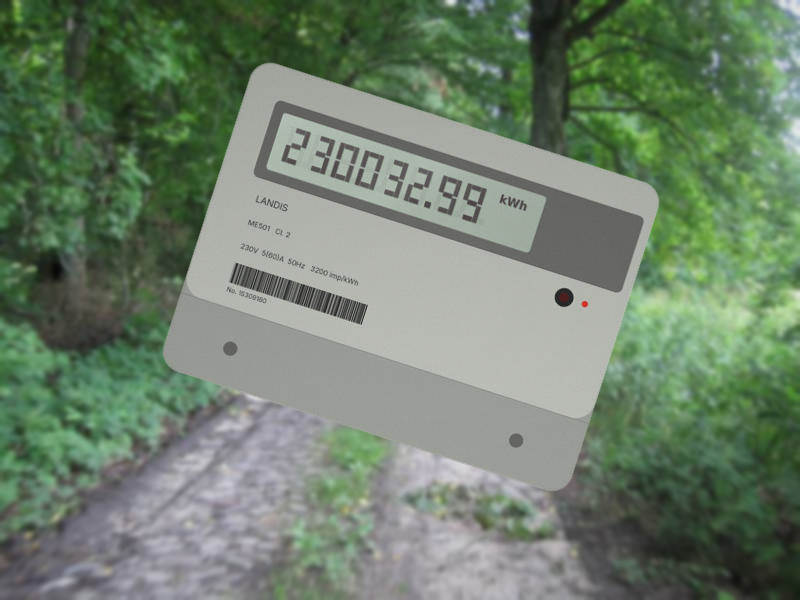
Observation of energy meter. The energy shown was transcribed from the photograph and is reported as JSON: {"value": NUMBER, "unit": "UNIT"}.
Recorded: {"value": 230032.99, "unit": "kWh"}
